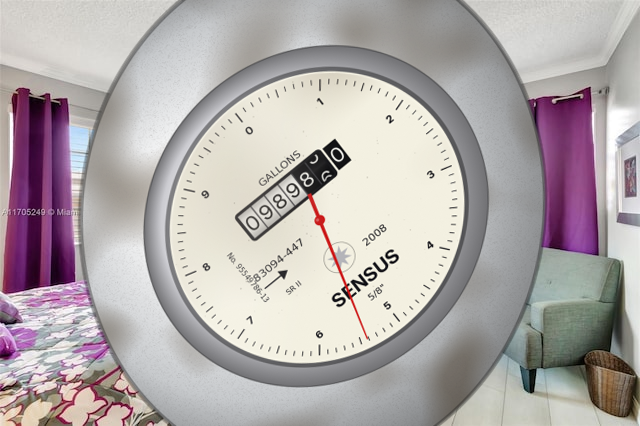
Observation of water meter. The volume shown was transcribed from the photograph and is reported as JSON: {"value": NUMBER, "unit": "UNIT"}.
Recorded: {"value": 989855.4, "unit": "gal"}
